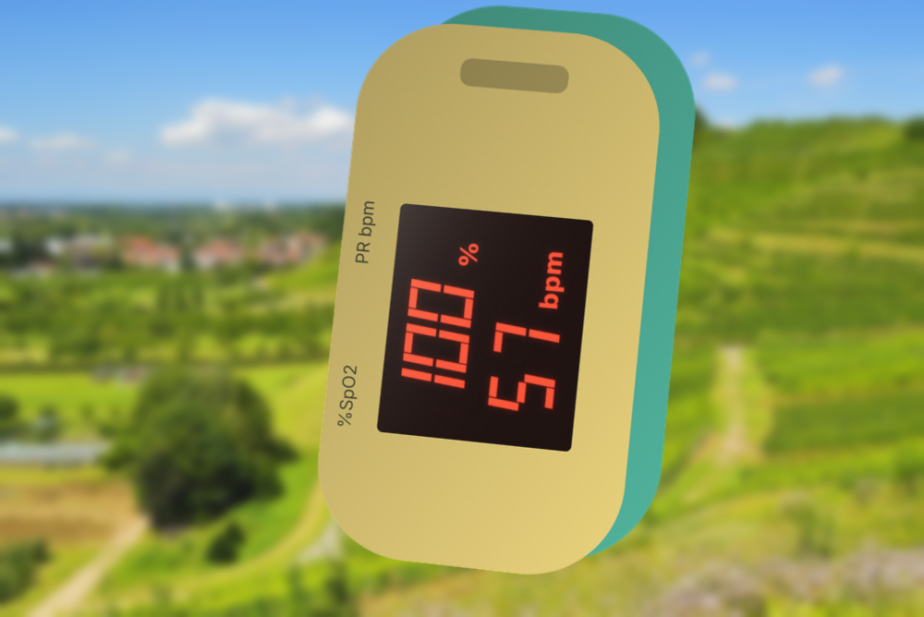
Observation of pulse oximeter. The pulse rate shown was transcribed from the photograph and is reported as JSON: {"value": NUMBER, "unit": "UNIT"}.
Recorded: {"value": 57, "unit": "bpm"}
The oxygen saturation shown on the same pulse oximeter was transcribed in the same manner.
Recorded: {"value": 100, "unit": "%"}
